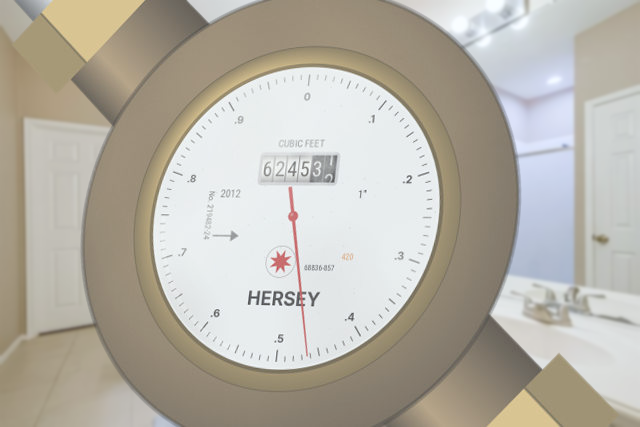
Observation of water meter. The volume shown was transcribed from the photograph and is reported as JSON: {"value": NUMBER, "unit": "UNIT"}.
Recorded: {"value": 624531.46, "unit": "ft³"}
